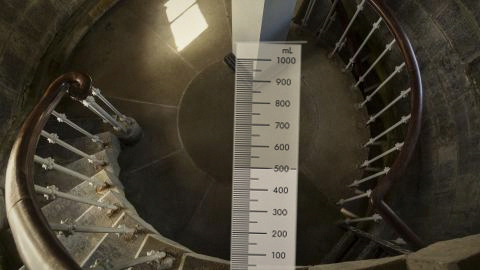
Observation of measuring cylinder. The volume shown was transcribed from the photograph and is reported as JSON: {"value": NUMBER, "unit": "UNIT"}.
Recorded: {"value": 500, "unit": "mL"}
